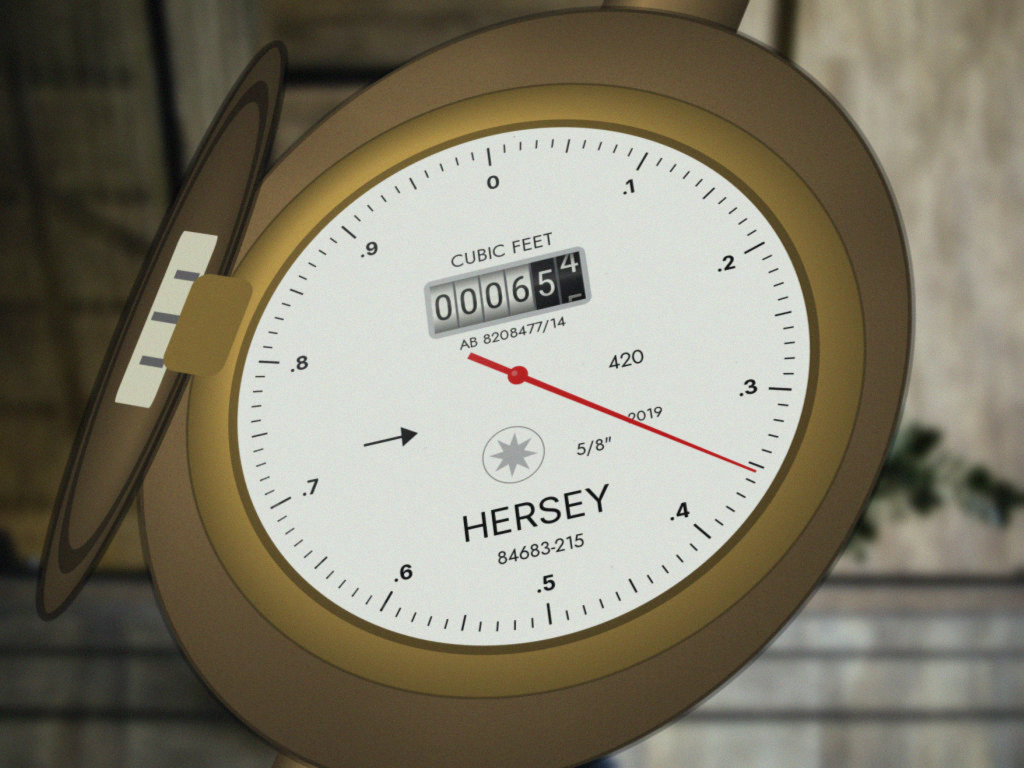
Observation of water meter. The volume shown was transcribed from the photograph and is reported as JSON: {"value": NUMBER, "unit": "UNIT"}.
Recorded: {"value": 654.35, "unit": "ft³"}
